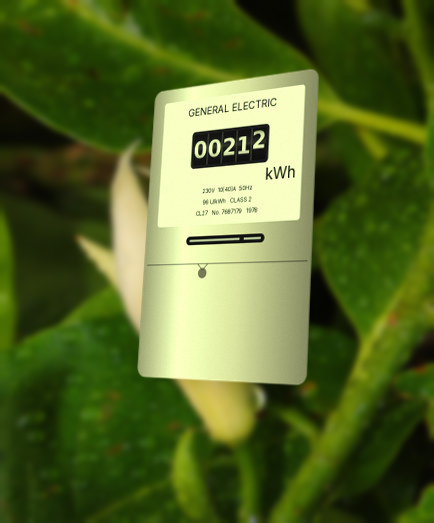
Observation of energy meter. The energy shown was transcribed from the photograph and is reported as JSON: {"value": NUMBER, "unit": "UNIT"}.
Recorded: {"value": 212, "unit": "kWh"}
